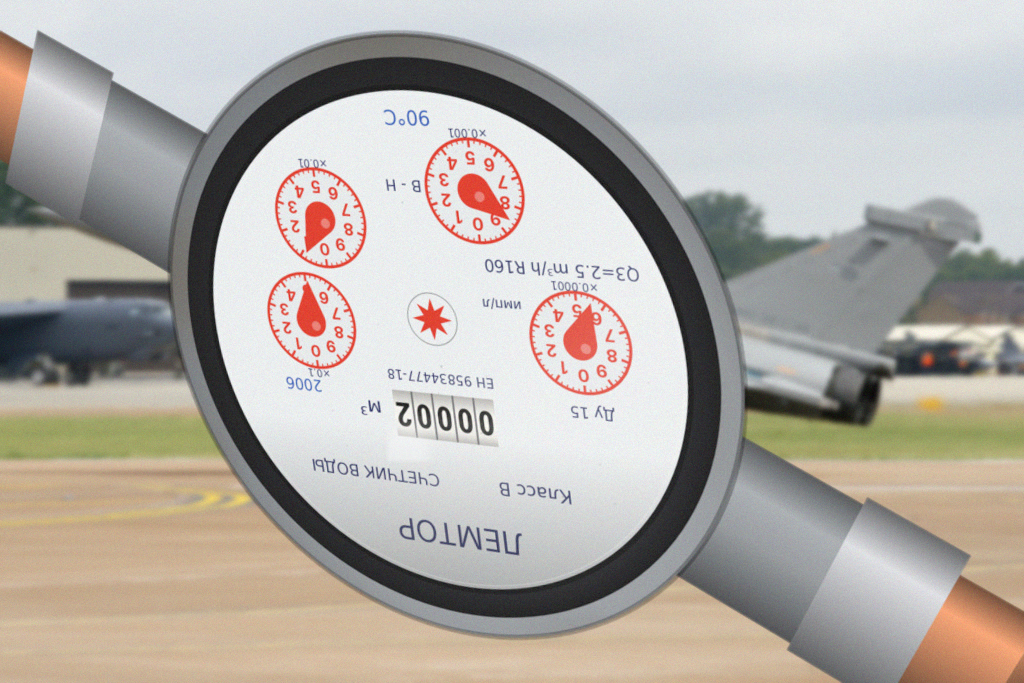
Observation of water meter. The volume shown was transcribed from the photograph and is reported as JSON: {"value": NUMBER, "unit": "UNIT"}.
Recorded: {"value": 2.5085, "unit": "m³"}
